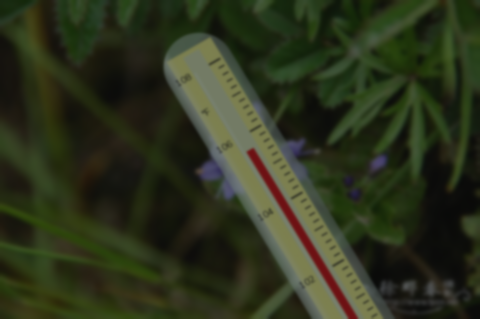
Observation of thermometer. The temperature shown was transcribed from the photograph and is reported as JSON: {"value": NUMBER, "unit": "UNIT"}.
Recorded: {"value": 105.6, "unit": "°F"}
